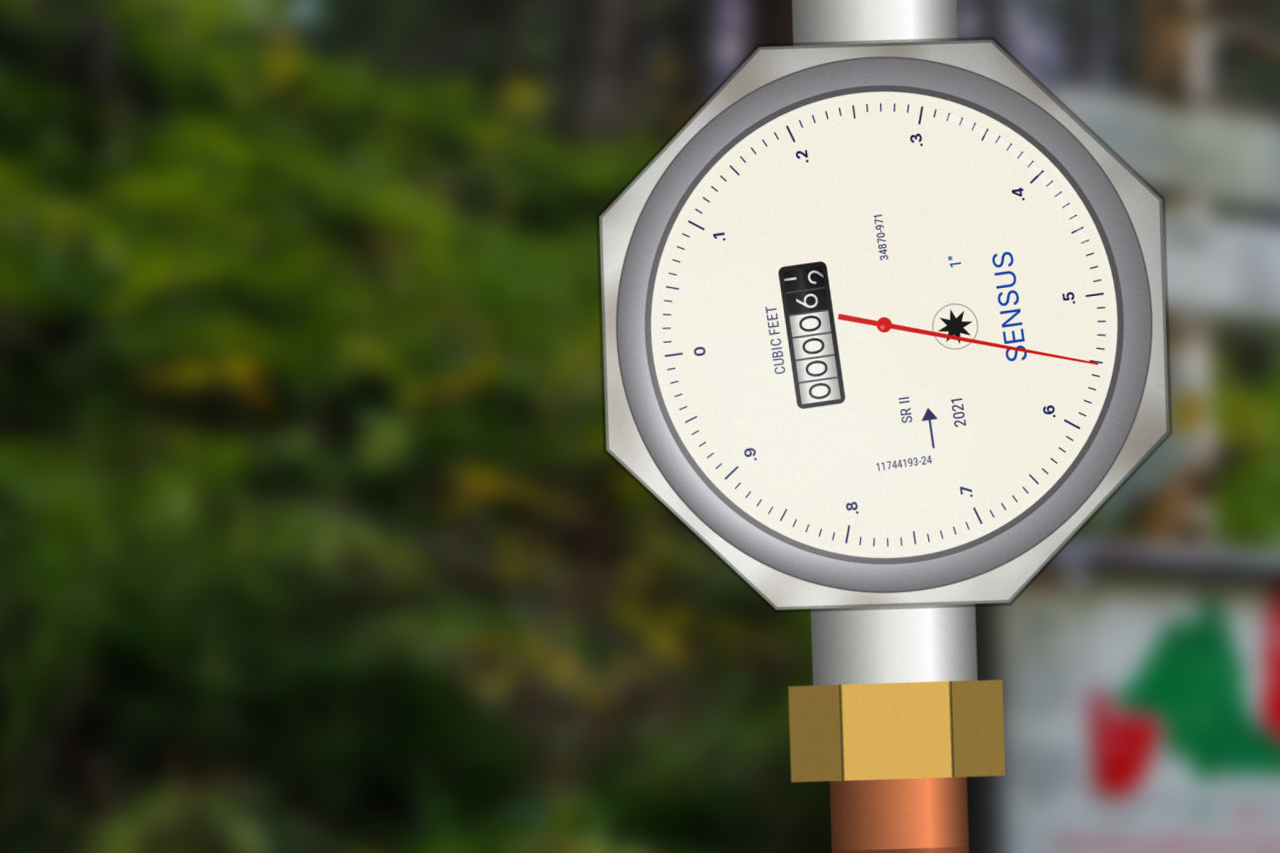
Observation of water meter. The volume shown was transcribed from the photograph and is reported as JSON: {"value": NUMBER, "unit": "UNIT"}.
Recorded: {"value": 61.55, "unit": "ft³"}
